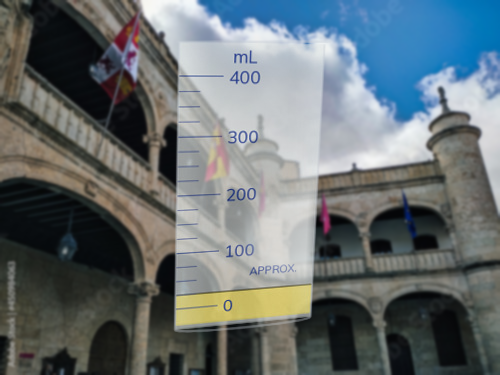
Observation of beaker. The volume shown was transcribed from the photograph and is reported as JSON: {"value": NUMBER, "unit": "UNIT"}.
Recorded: {"value": 25, "unit": "mL"}
